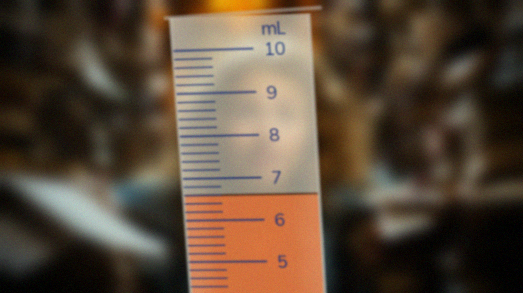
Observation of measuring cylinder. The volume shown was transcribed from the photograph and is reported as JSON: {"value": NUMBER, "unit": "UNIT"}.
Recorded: {"value": 6.6, "unit": "mL"}
